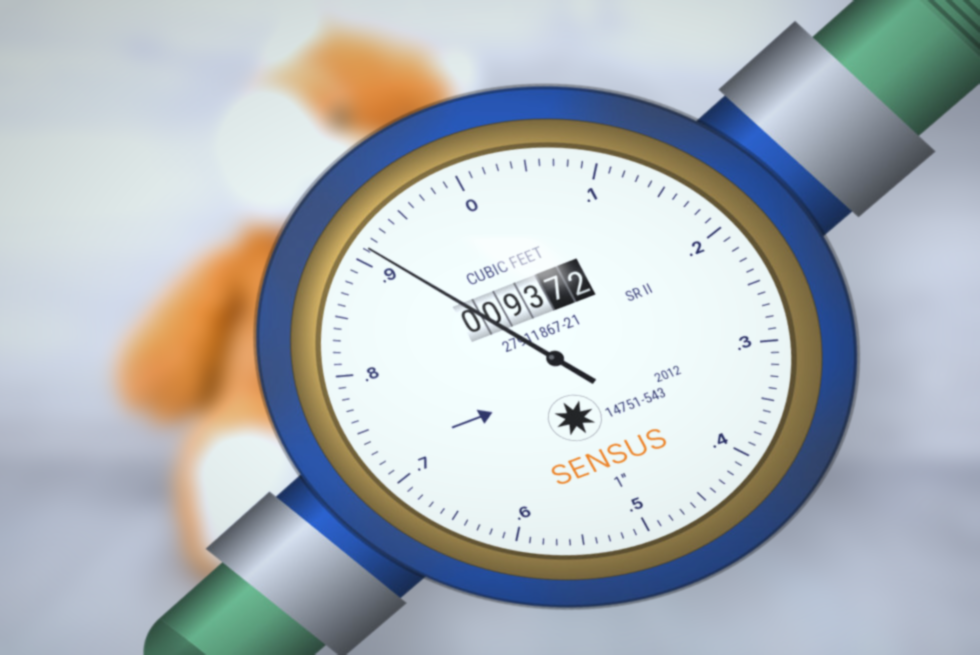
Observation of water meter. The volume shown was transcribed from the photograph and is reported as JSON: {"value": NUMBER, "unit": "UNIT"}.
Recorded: {"value": 9371.91, "unit": "ft³"}
